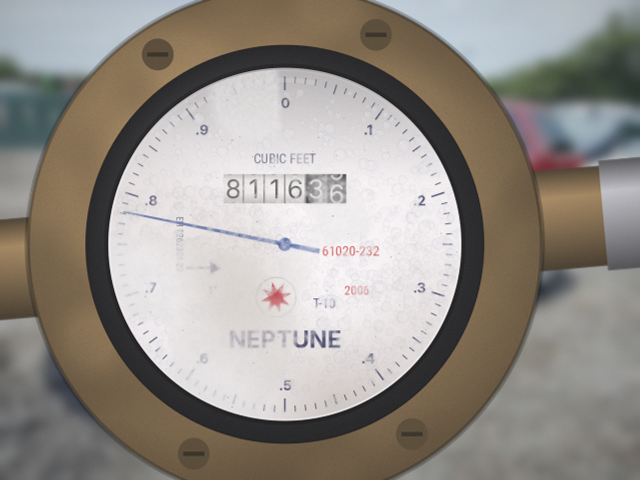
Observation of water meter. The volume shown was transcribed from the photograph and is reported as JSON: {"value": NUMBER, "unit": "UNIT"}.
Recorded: {"value": 811635.78, "unit": "ft³"}
